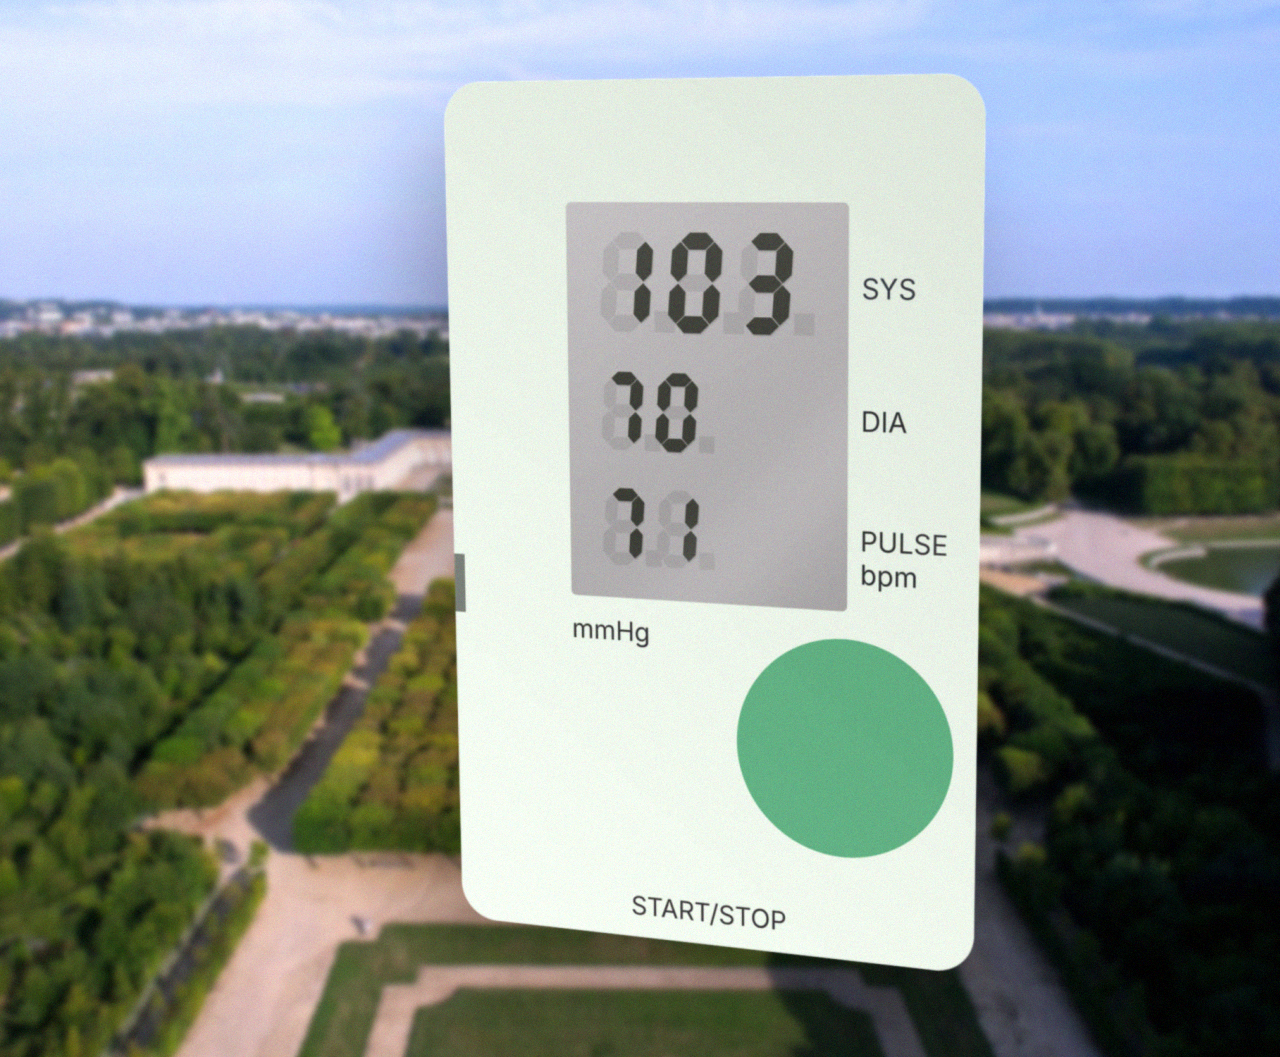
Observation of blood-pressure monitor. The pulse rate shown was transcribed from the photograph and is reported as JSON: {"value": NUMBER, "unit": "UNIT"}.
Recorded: {"value": 71, "unit": "bpm"}
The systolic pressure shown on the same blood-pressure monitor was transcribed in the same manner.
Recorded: {"value": 103, "unit": "mmHg"}
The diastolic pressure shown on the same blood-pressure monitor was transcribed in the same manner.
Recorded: {"value": 70, "unit": "mmHg"}
